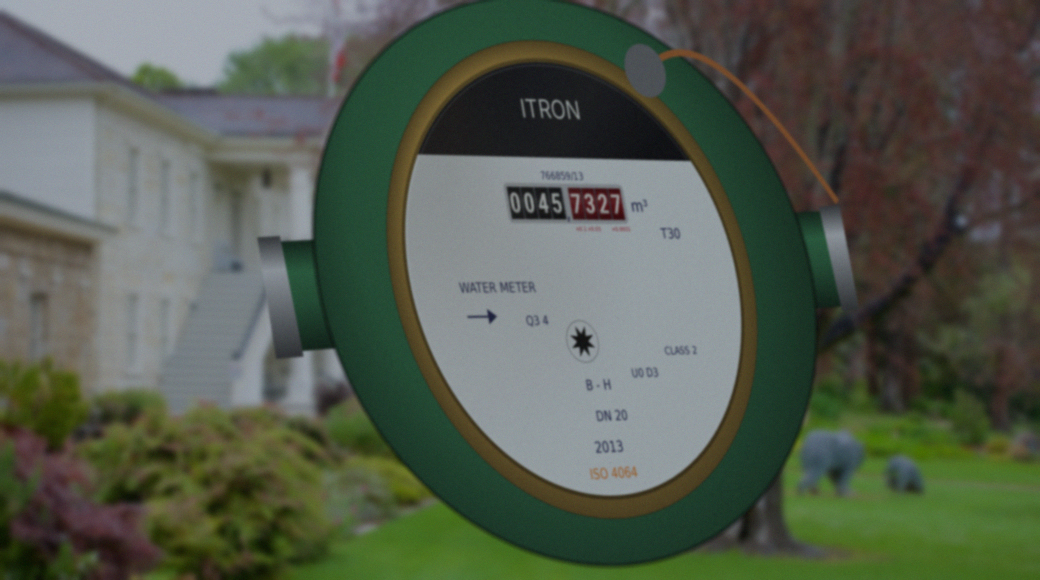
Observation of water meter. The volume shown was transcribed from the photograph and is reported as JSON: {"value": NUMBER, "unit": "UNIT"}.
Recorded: {"value": 45.7327, "unit": "m³"}
